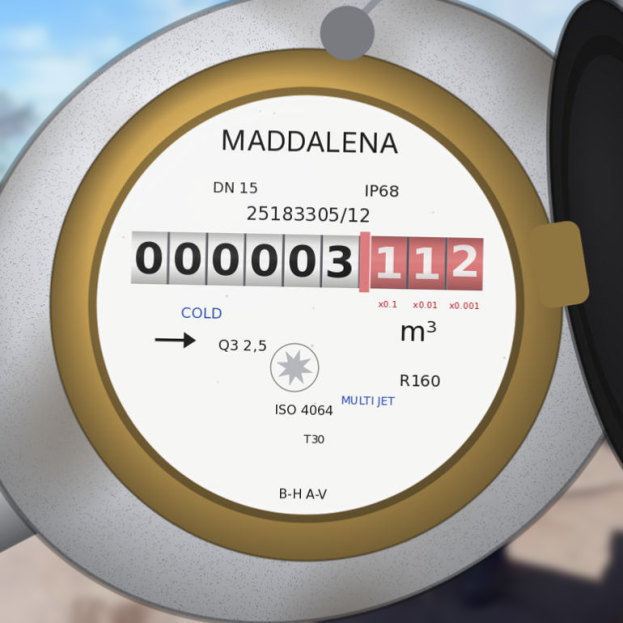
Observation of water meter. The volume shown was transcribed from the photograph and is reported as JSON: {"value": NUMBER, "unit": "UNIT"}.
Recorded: {"value": 3.112, "unit": "m³"}
